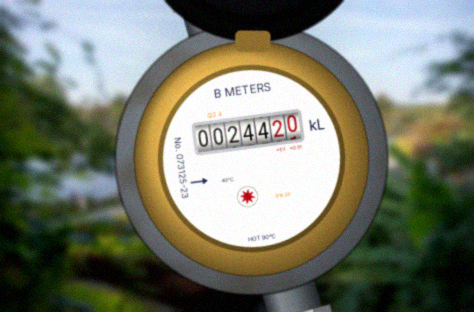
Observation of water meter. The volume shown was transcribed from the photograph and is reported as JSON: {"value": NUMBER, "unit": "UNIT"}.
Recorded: {"value": 244.20, "unit": "kL"}
